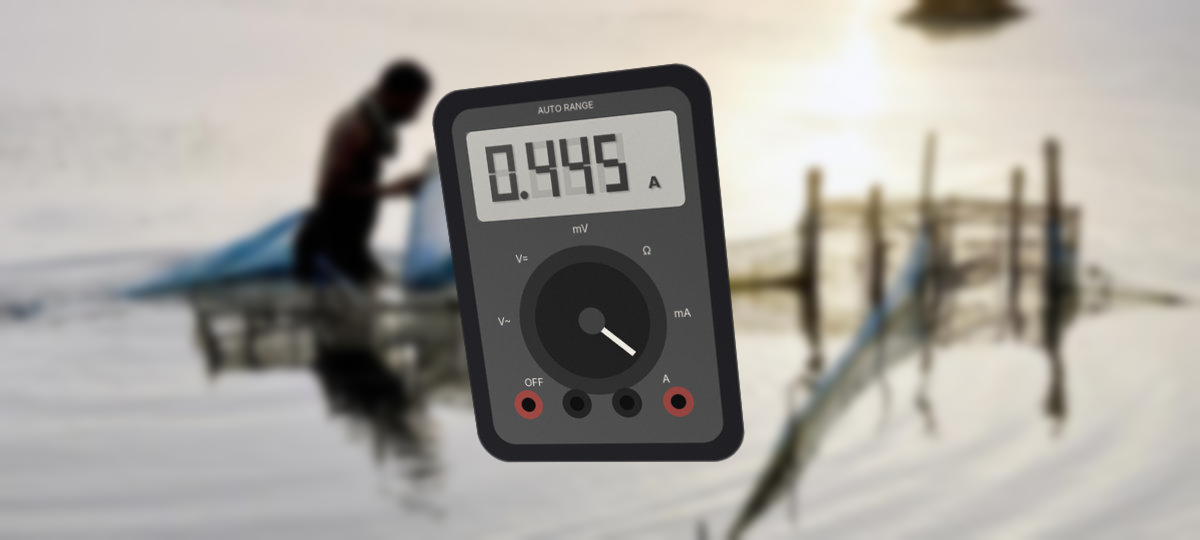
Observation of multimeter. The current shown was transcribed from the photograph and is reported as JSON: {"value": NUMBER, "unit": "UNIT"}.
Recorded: {"value": 0.445, "unit": "A"}
